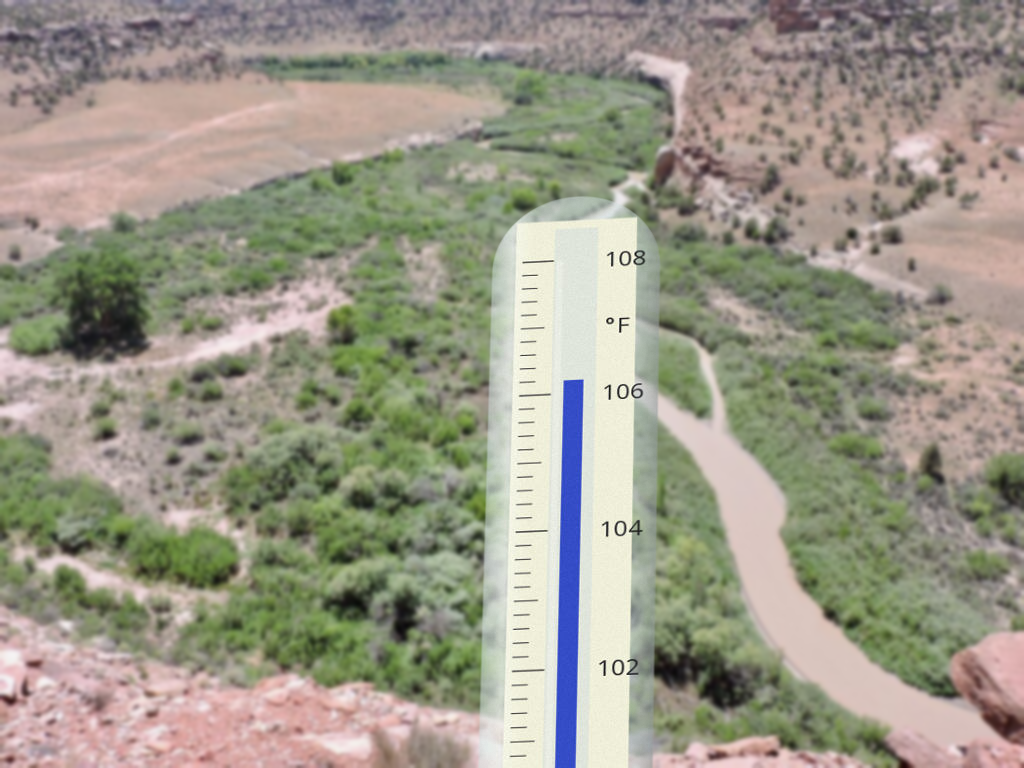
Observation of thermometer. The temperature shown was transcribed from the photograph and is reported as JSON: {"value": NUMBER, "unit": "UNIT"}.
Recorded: {"value": 106.2, "unit": "°F"}
